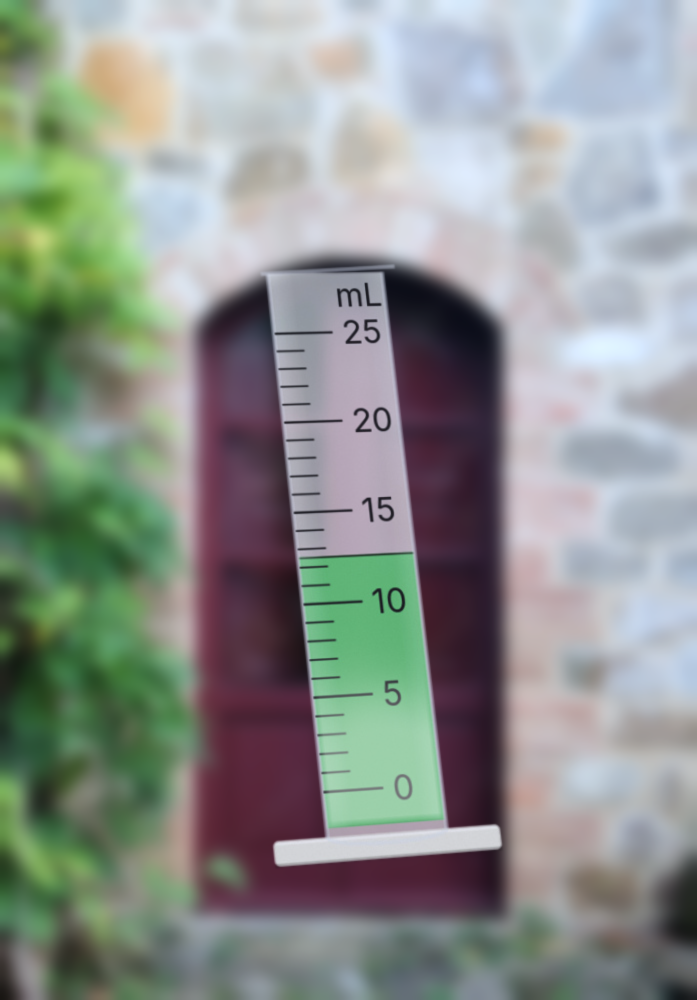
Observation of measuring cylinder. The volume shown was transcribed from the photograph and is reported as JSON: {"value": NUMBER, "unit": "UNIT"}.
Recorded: {"value": 12.5, "unit": "mL"}
